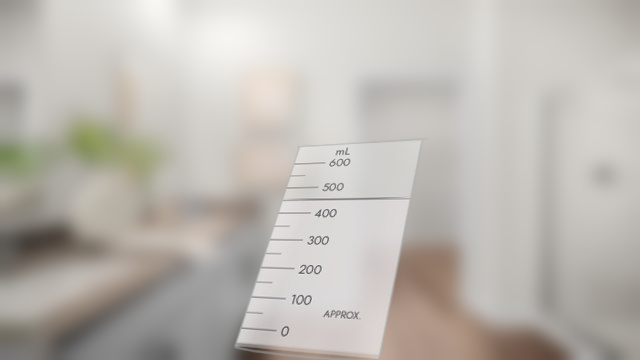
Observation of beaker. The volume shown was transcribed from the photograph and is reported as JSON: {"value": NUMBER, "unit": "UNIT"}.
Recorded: {"value": 450, "unit": "mL"}
